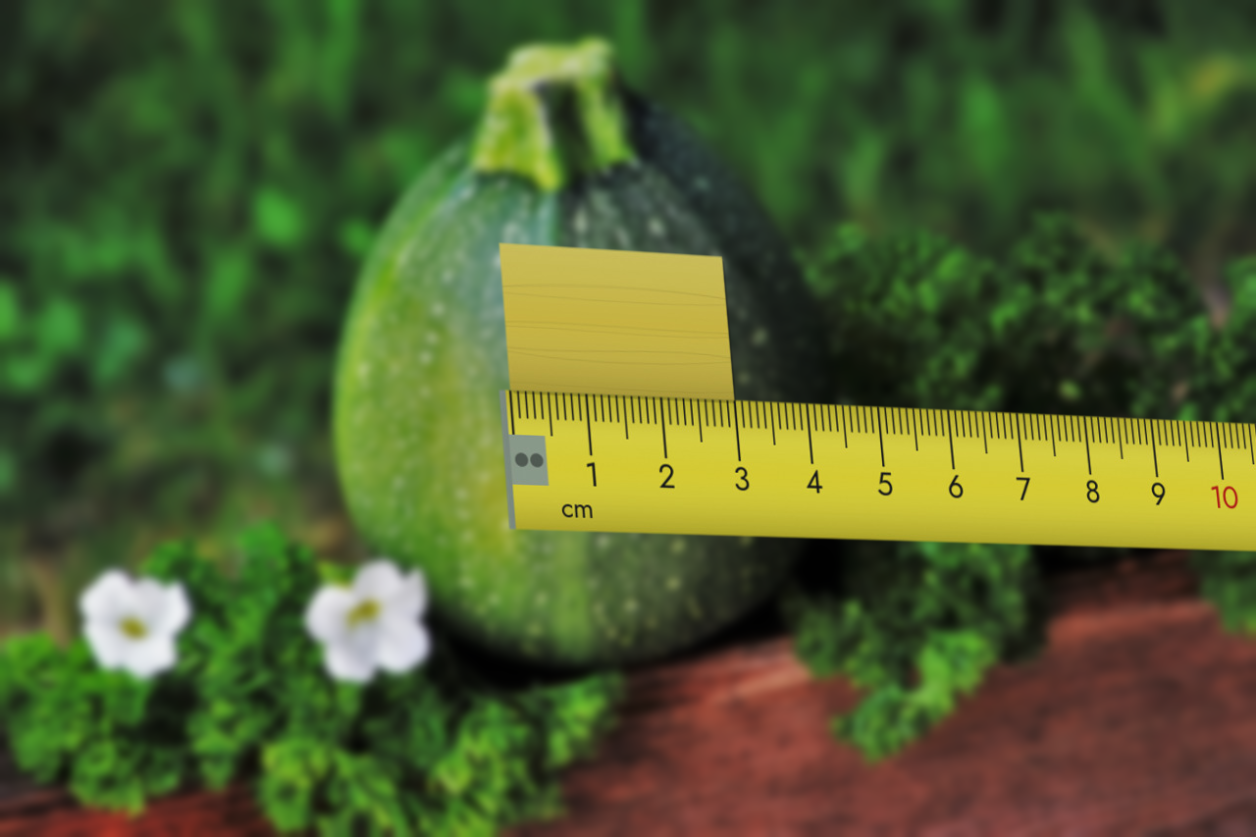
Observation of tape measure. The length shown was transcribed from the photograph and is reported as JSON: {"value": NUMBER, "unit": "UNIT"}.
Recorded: {"value": 3, "unit": "cm"}
